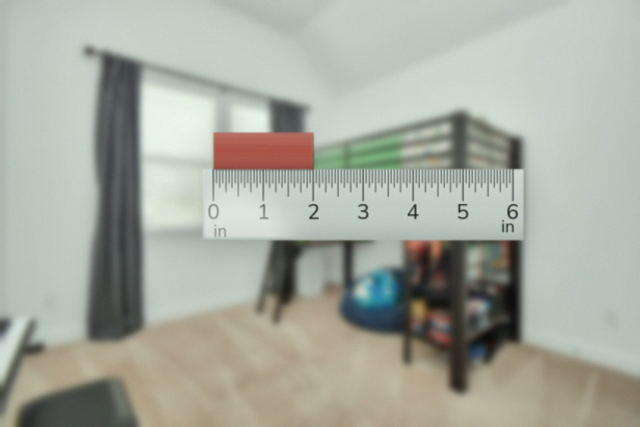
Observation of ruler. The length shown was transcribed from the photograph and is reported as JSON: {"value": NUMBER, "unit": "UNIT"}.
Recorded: {"value": 2, "unit": "in"}
